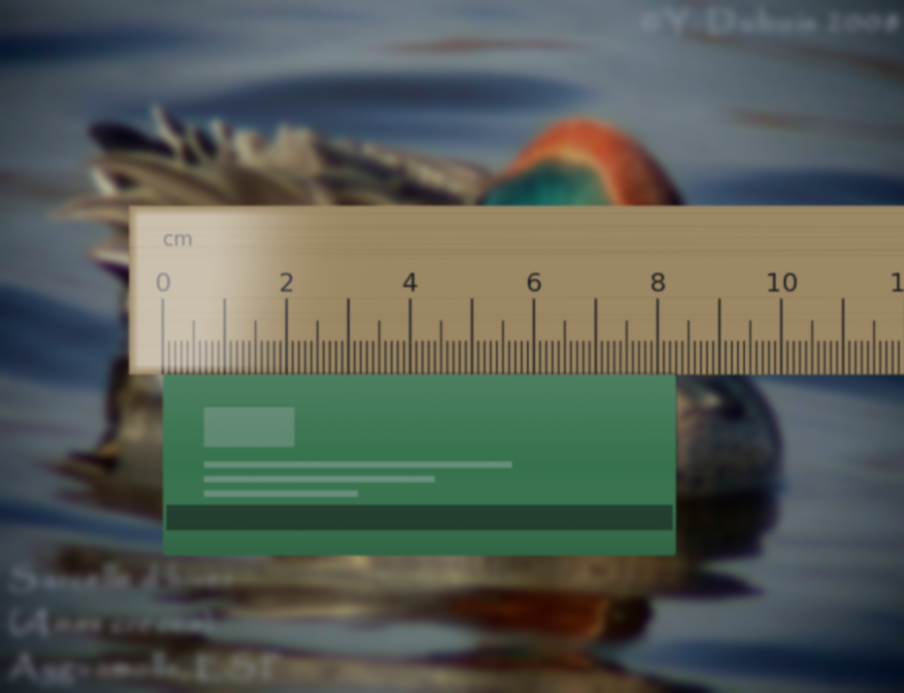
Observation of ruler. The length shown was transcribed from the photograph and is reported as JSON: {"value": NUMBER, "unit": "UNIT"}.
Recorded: {"value": 8.3, "unit": "cm"}
